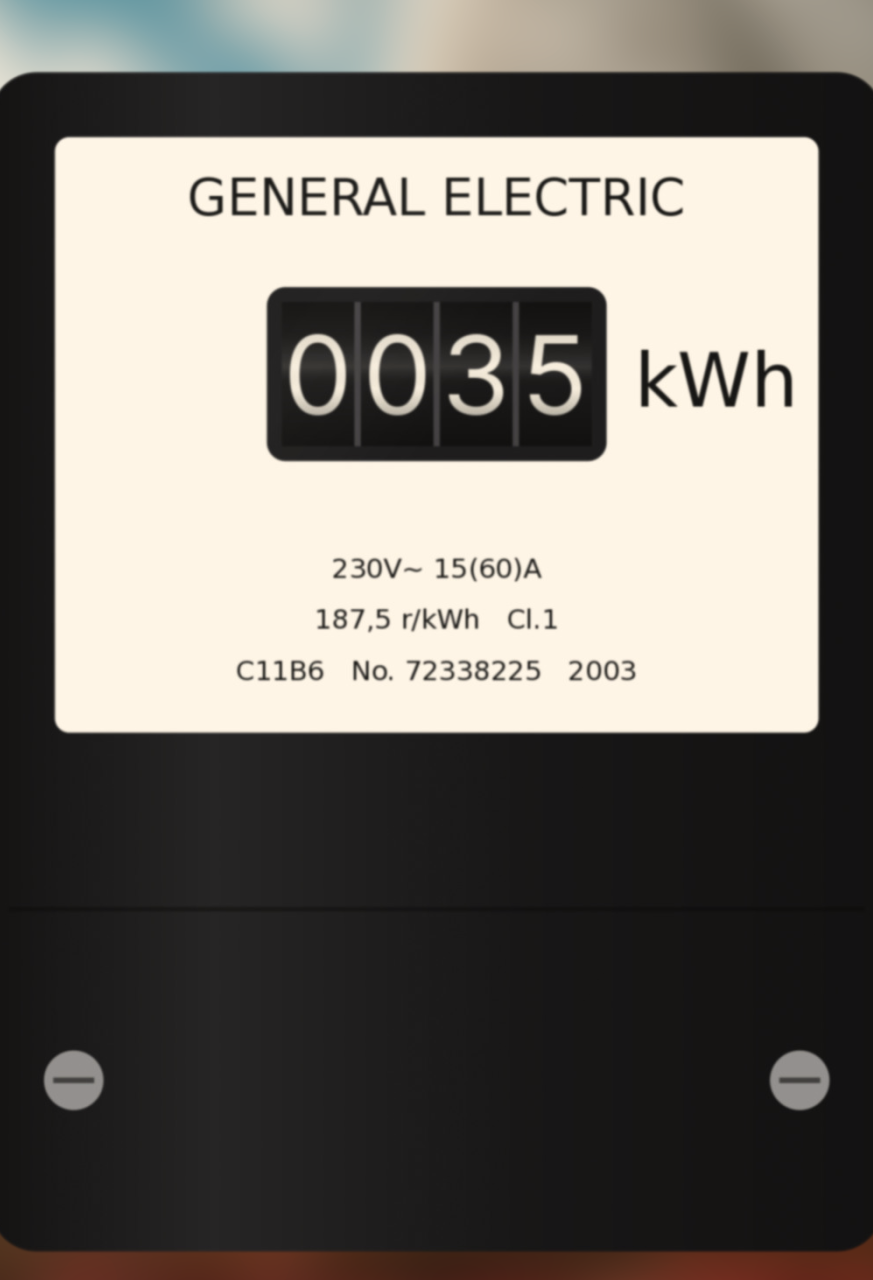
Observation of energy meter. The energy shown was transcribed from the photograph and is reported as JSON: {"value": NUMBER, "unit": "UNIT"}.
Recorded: {"value": 35, "unit": "kWh"}
